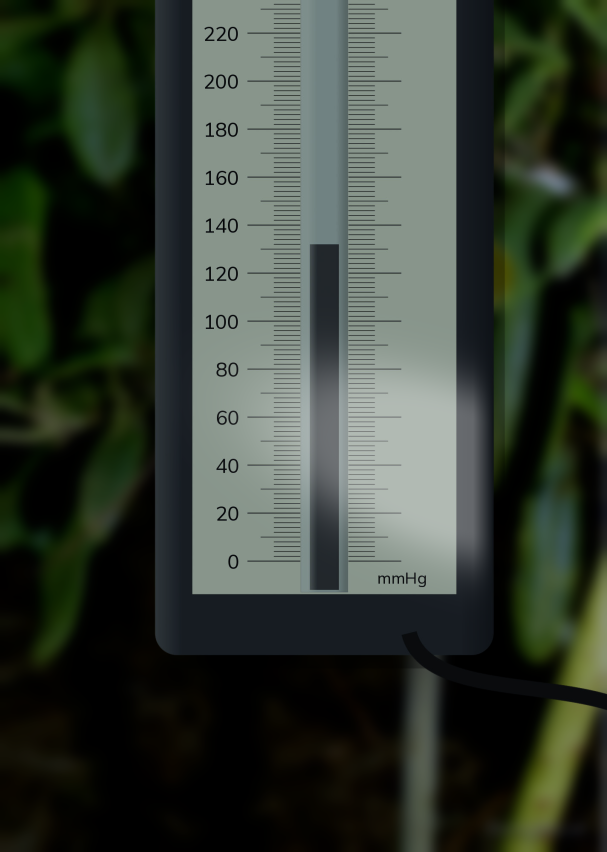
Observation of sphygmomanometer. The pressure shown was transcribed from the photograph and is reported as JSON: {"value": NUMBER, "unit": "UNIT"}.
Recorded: {"value": 132, "unit": "mmHg"}
